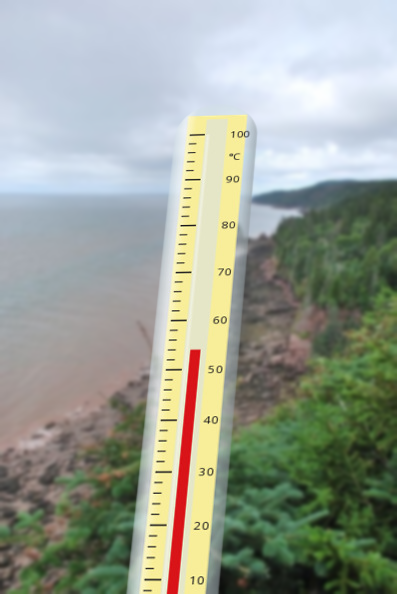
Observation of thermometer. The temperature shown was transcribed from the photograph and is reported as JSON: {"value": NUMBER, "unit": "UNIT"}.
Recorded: {"value": 54, "unit": "°C"}
